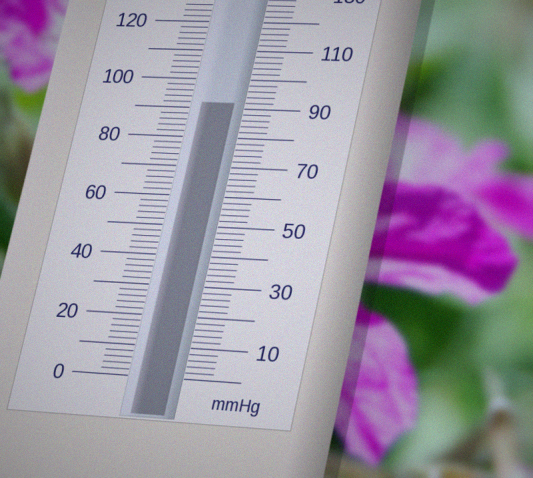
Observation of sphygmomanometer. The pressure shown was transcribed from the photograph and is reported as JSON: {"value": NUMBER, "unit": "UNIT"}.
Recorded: {"value": 92, "unit": "mmHg"}
